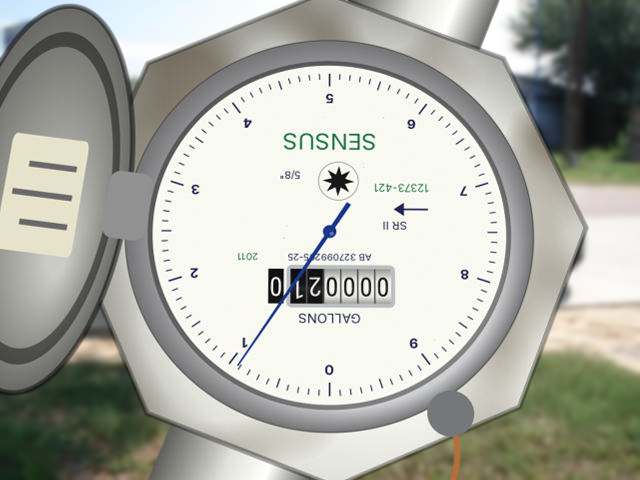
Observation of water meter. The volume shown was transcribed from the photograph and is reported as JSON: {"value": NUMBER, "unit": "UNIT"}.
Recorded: {"value": 210.9, "unit": "gal"}
